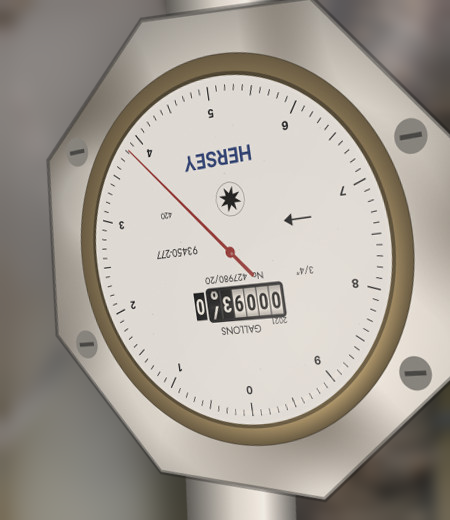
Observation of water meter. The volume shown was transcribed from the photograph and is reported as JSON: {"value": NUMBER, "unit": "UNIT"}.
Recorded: {"value": 9373.8, "unit": "gal"}
